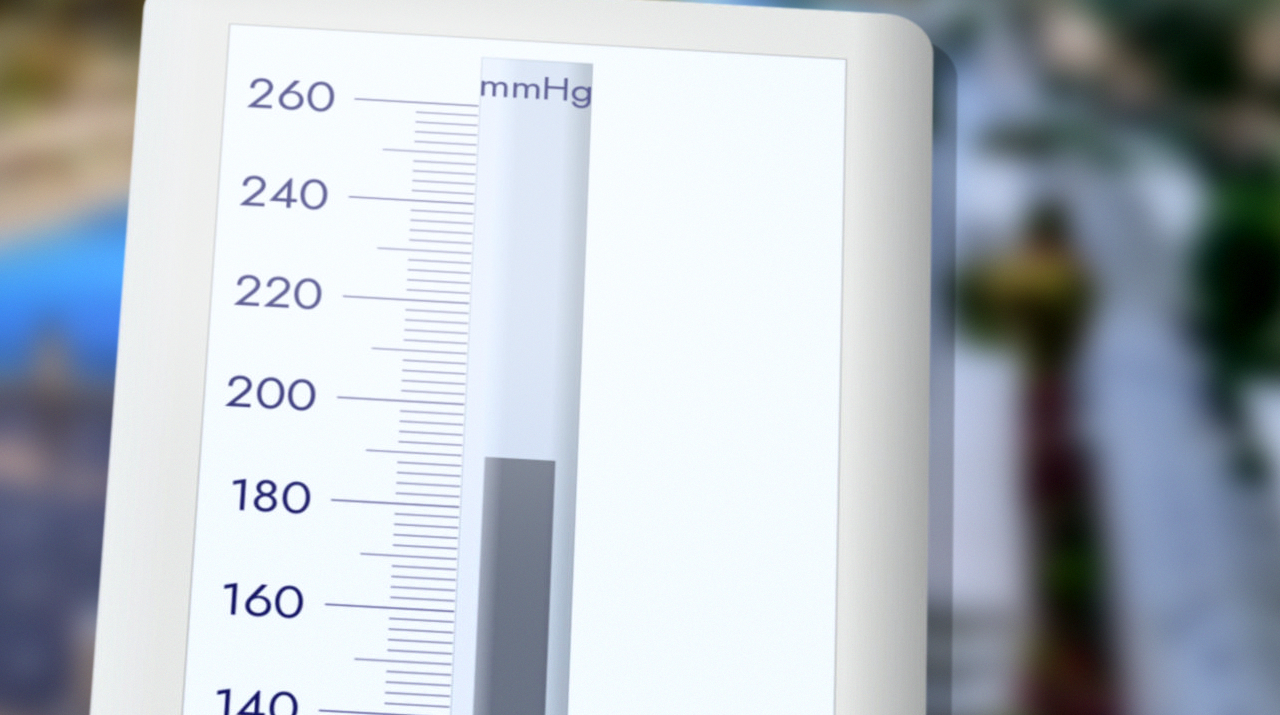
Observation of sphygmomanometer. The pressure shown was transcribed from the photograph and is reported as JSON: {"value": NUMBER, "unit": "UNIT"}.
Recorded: {"value": 190, "unit": "mmHg"}
